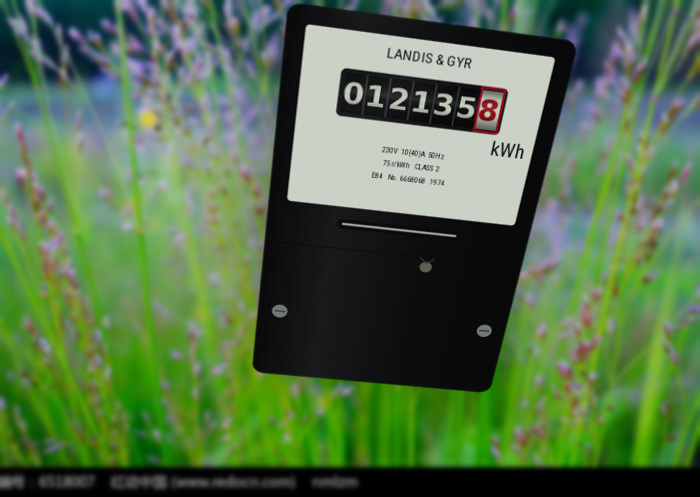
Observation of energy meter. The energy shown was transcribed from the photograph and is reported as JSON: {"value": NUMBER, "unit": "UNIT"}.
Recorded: {"value": 12135.8, "unit": "kWh"}
